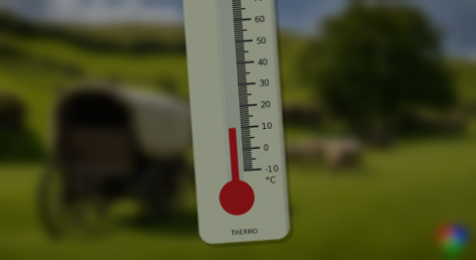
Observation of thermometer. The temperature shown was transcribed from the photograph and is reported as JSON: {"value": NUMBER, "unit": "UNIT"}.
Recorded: {"value": 10, "unit": "°C"}
